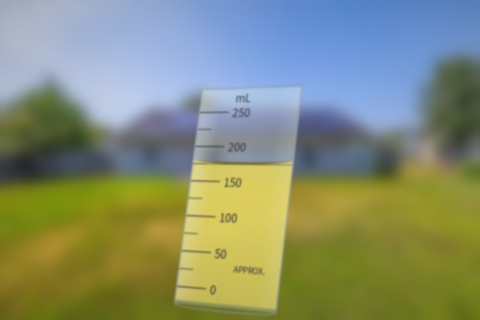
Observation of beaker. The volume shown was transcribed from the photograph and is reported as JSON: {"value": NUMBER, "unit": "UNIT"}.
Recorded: {"value": 175, "unit": "mL"}
